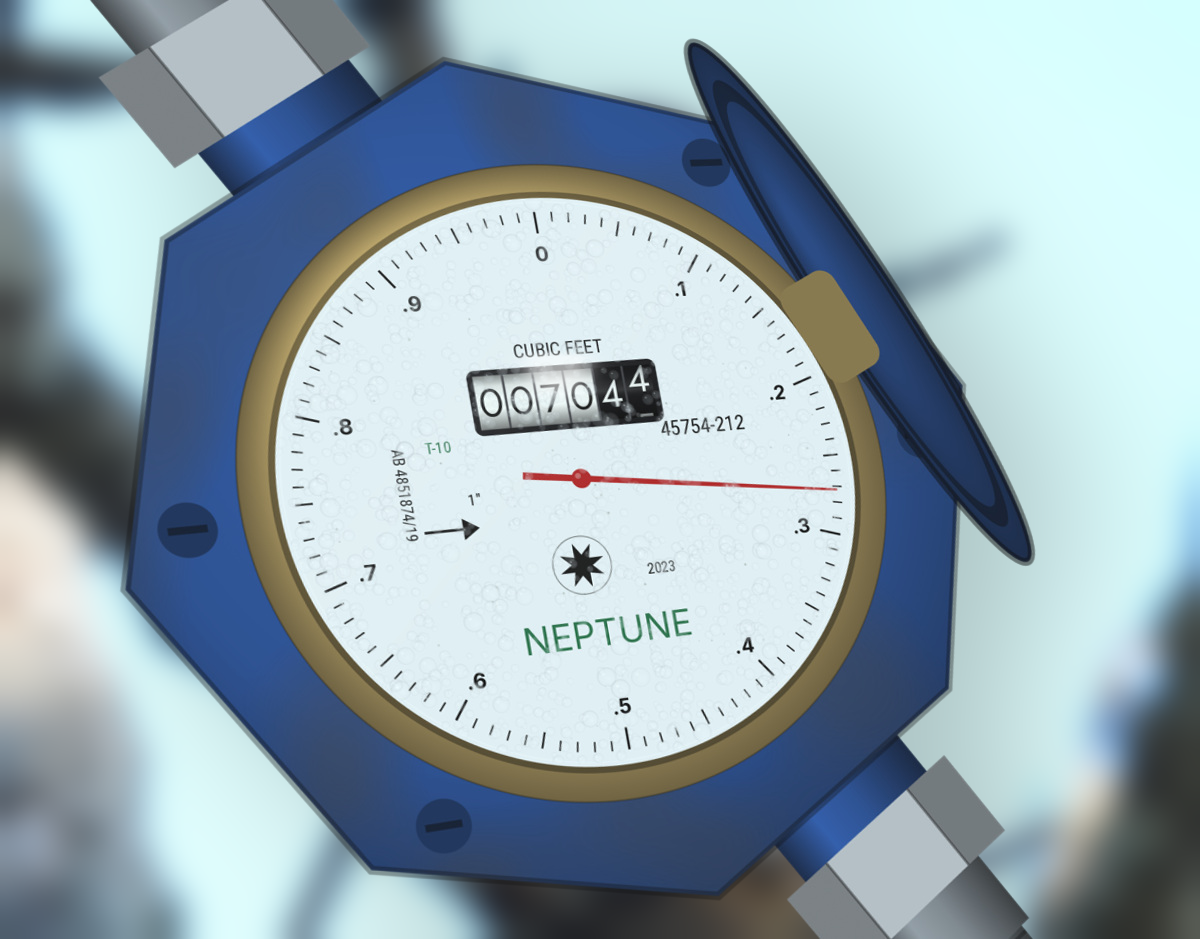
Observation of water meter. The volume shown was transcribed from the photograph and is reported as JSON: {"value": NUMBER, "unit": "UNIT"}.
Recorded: {"value": 7044.27, "unit": "ft³"}
